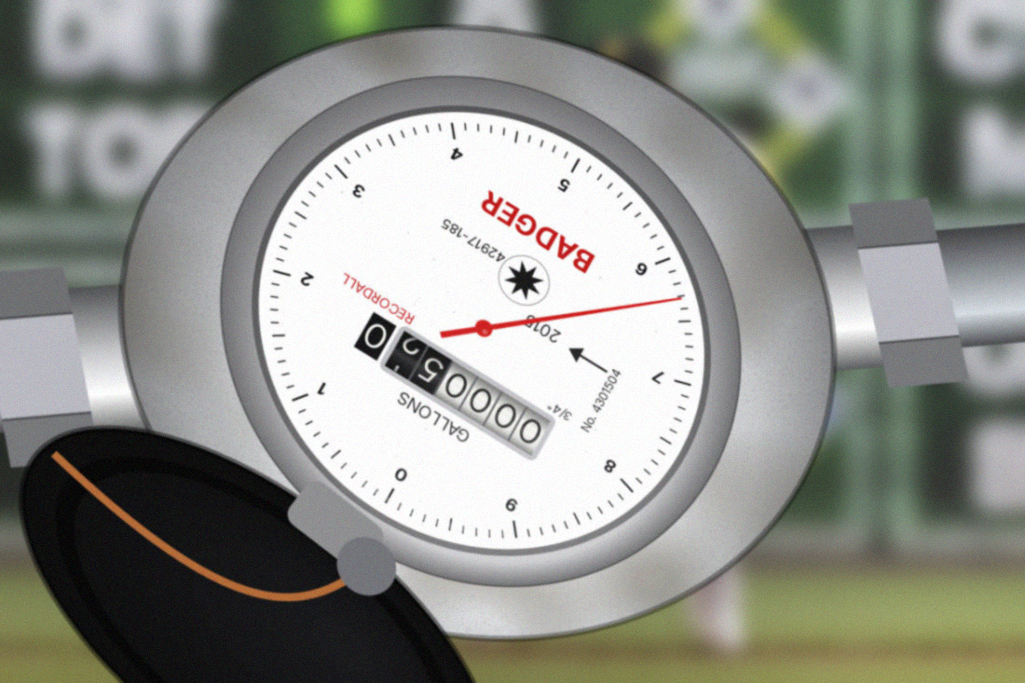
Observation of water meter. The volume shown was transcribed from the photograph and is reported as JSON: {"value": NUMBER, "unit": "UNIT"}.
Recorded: {"value": 516.3, "unit": "gal"}
